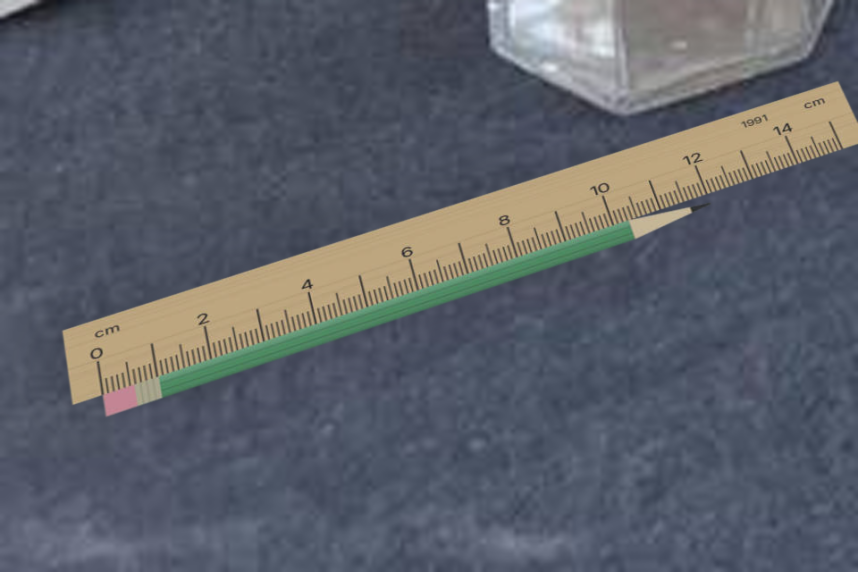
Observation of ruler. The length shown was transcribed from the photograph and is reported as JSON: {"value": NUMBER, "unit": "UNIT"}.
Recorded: {"value": 12, "unit": "cm"}
